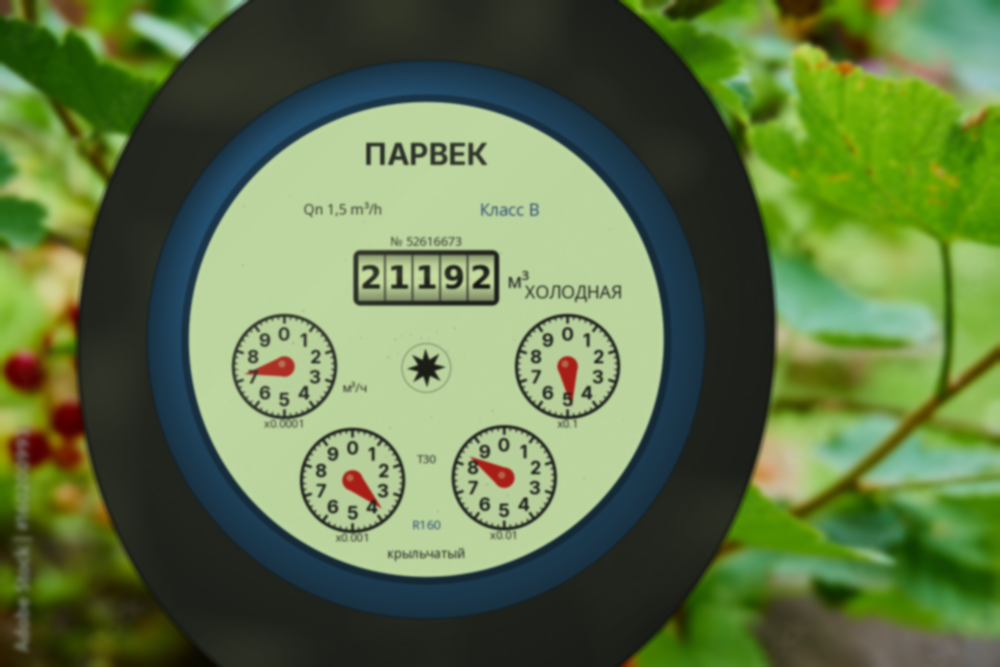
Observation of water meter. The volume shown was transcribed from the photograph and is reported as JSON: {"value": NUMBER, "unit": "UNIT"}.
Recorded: {"value": 21192.4837, "unit": "m³"}
